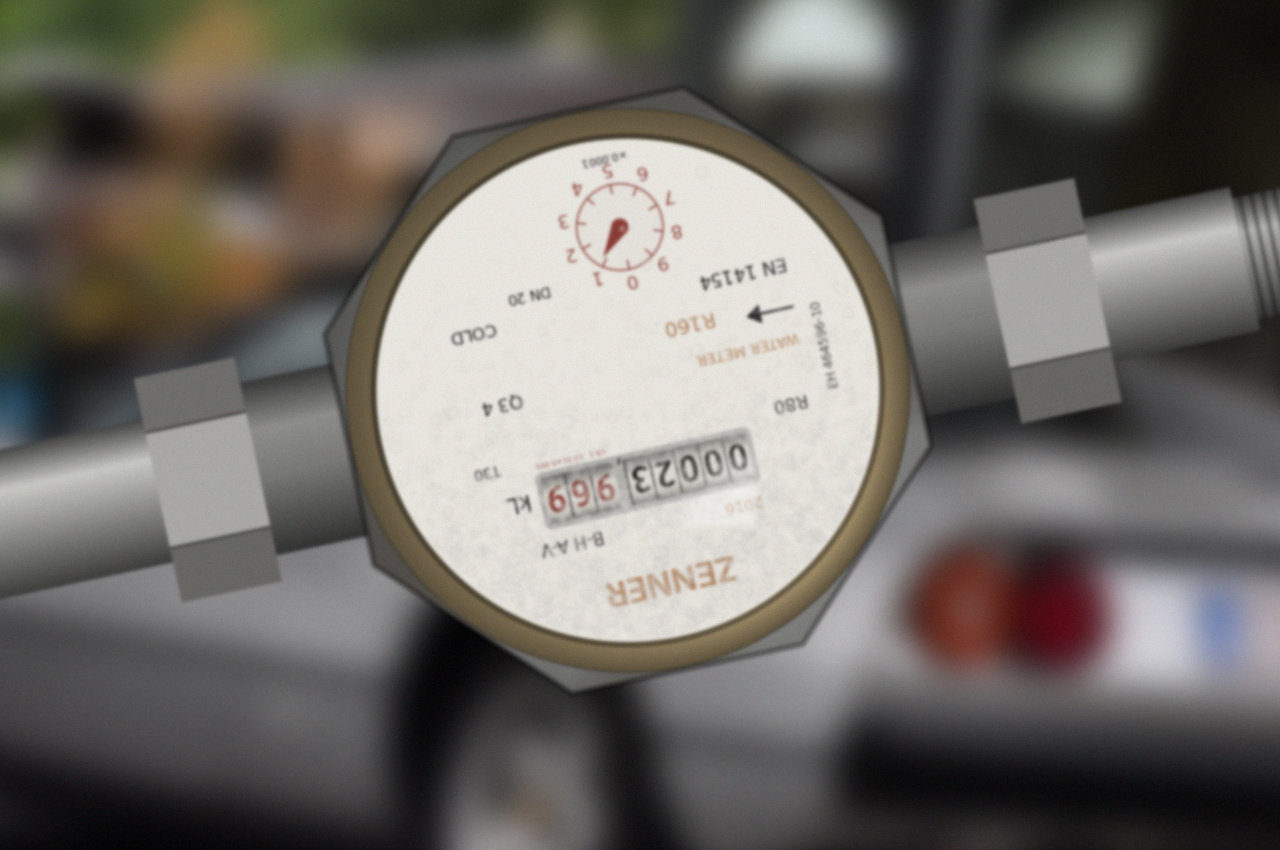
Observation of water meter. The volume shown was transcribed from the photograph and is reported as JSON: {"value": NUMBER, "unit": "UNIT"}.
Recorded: {"value": 23.9691, "unit": "kL"}
